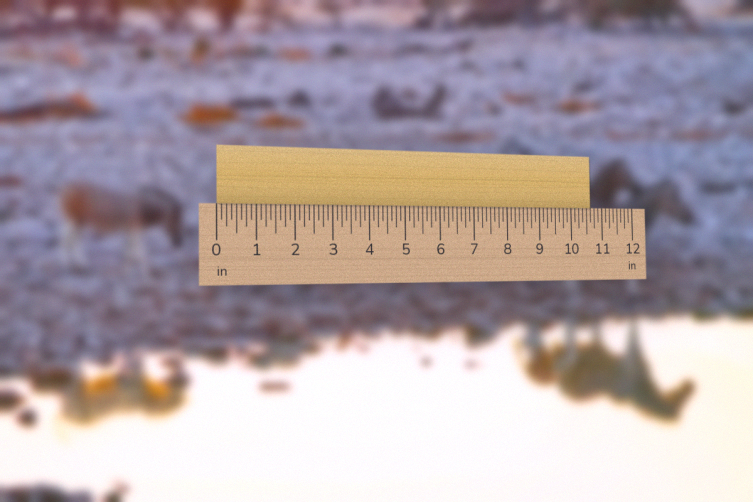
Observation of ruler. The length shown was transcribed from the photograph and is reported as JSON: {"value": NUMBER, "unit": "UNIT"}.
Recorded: {"value": 10.625, "unit": "in"}
